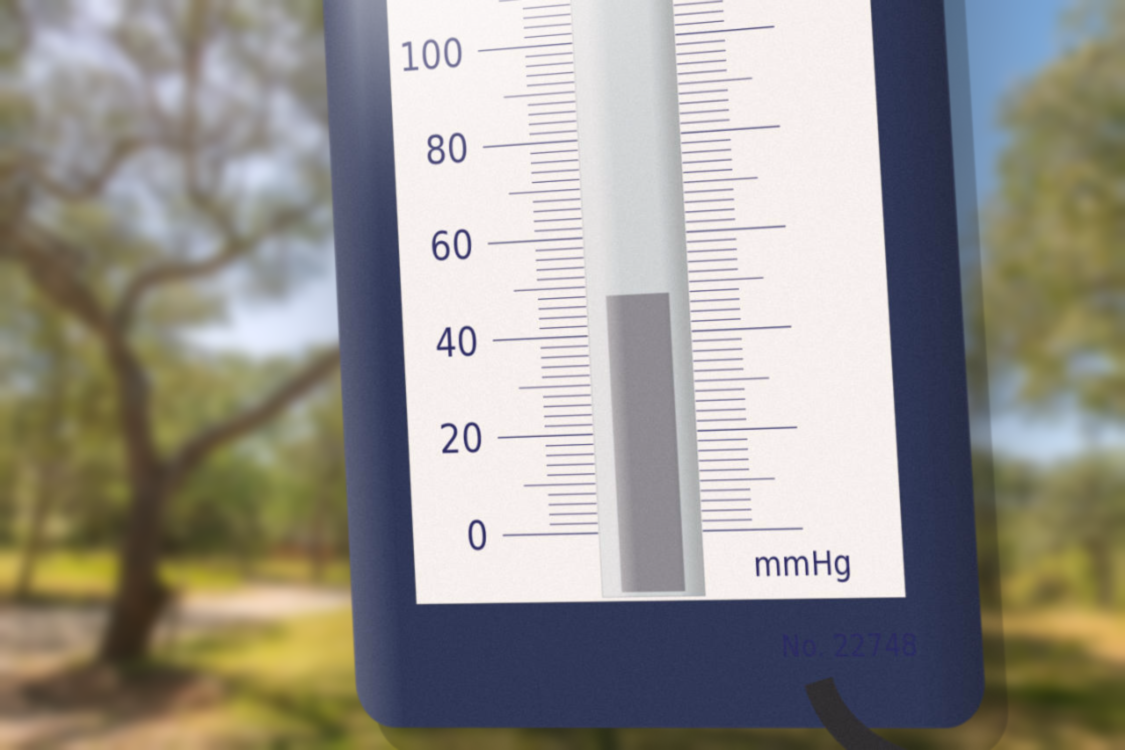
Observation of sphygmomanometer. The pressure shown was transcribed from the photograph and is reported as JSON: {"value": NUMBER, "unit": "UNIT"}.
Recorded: {"value": 48, "unit": "mmHg"}
